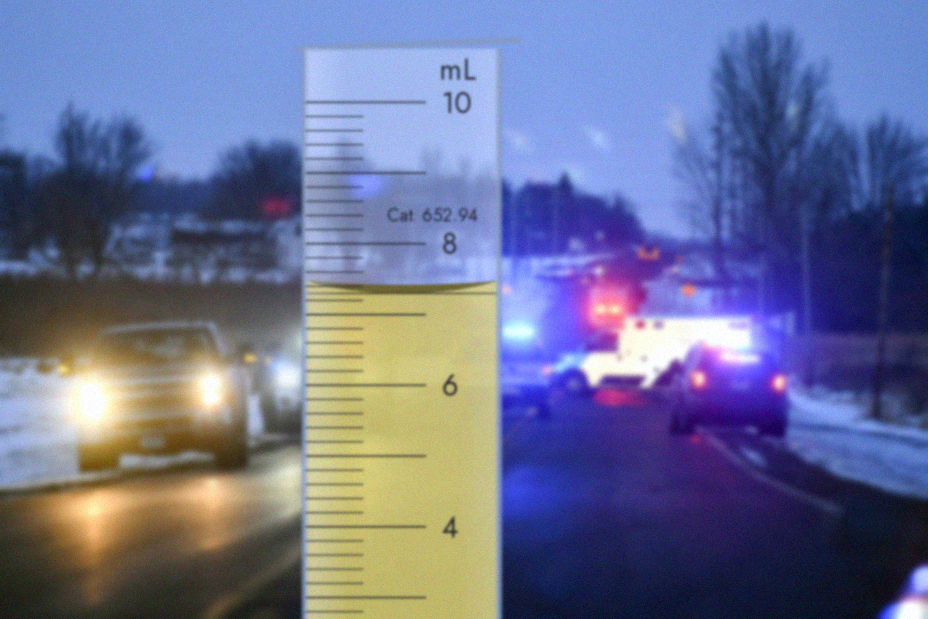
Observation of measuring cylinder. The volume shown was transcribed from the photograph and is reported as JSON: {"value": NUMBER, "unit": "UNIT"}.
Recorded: {"value": 7.3, "unit": "mL"}
